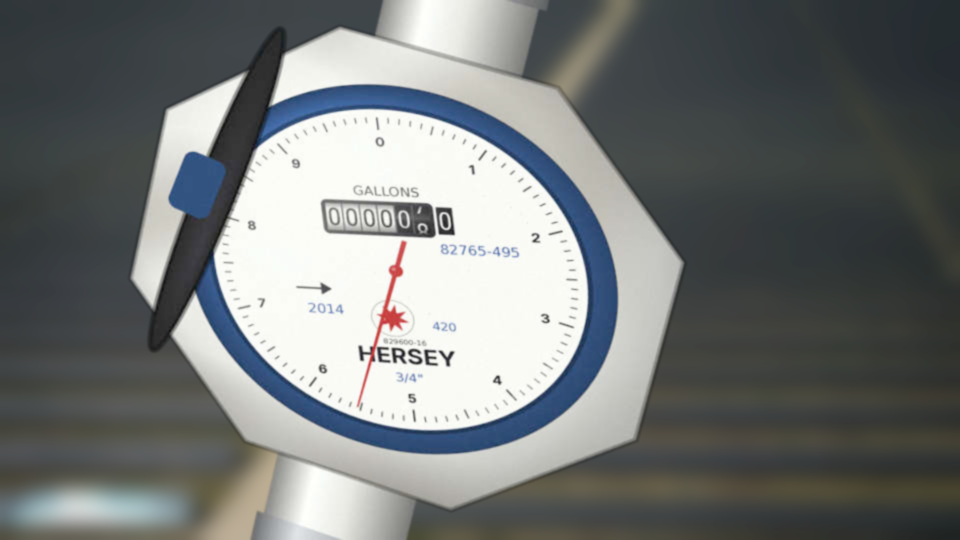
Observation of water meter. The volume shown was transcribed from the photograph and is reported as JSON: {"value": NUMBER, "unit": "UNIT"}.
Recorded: {"value": 75.5, "unit": "gal"}
